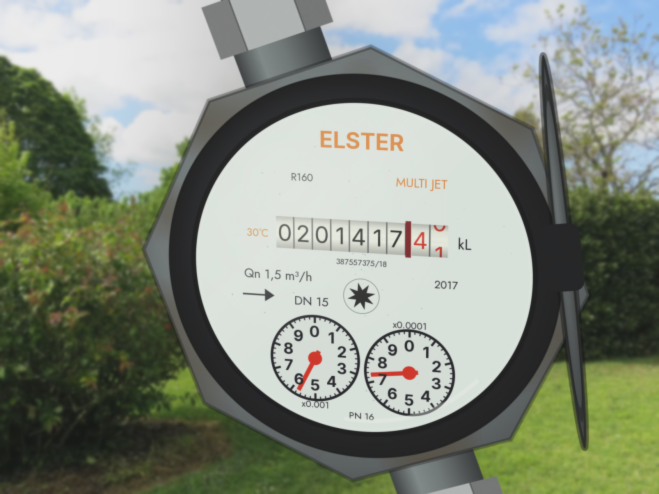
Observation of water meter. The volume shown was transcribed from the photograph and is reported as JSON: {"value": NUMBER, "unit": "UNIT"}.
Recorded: {"value": 201417.4057, "unit": "kL"}
